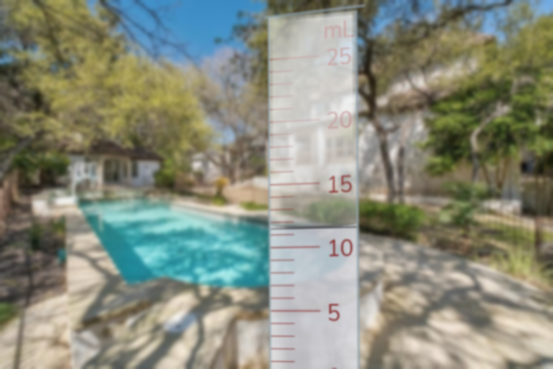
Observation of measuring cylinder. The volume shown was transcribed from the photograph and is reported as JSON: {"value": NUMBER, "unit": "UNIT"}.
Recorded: {"value": 11.5, "unit": "mL"}
